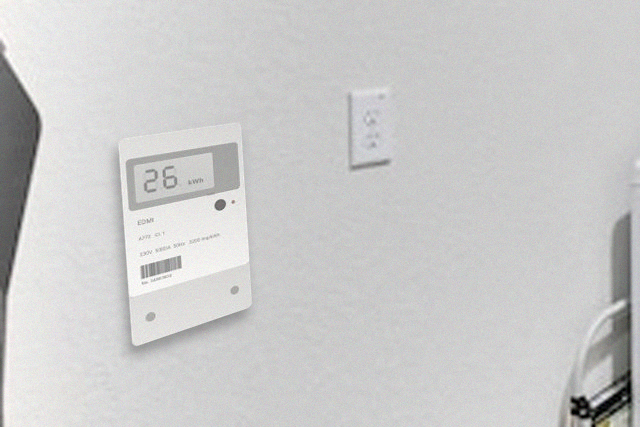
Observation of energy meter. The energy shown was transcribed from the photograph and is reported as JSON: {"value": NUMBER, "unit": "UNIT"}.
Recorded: {"value": 26, "unit": "kWh"}
